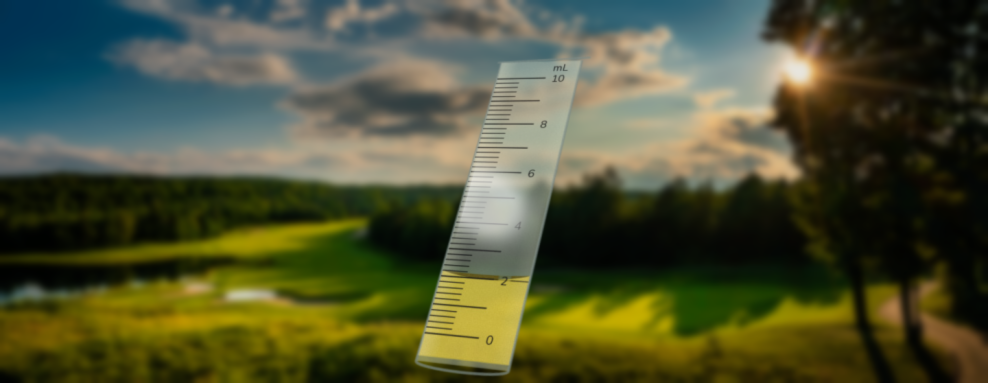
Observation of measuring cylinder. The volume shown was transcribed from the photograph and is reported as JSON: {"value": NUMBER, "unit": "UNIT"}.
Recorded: {"value": 2, "unit": "mL"}
